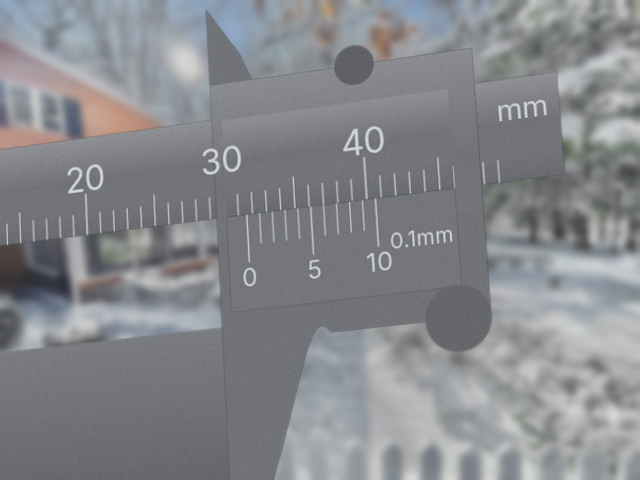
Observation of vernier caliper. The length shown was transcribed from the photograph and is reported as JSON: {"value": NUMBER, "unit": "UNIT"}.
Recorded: {"value": 31.6, "unit": "mm"}
